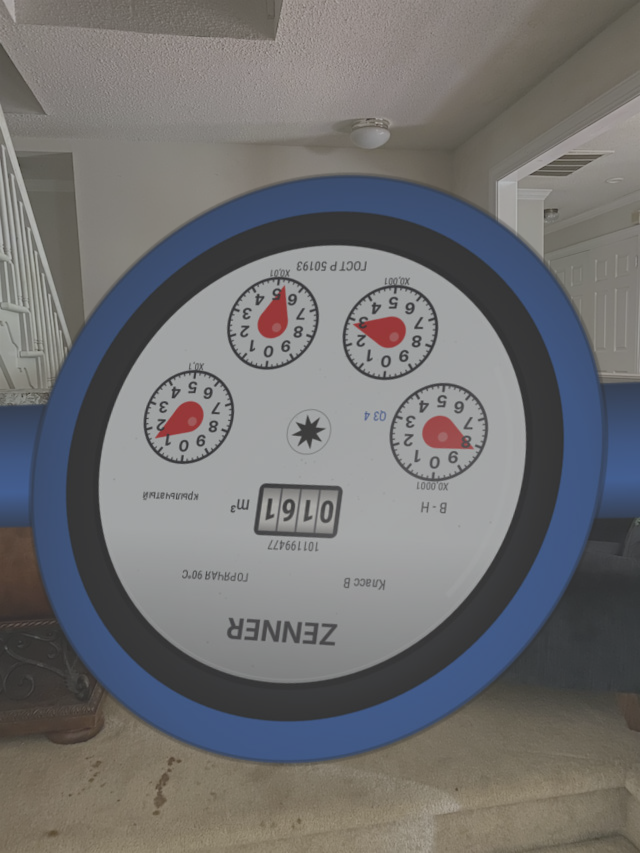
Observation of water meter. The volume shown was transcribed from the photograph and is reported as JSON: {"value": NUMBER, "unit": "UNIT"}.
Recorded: {"value": 161.1528, "unit": "m³"}
